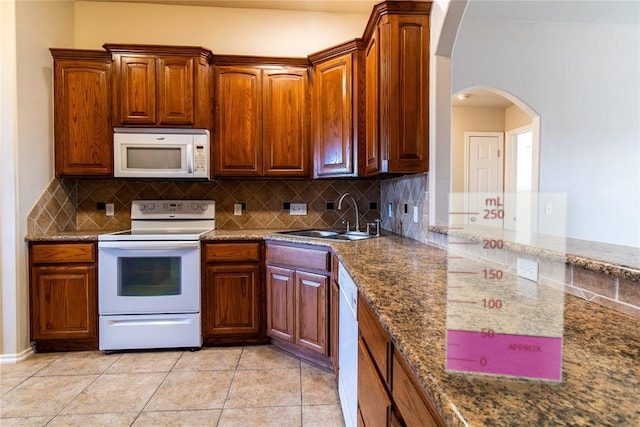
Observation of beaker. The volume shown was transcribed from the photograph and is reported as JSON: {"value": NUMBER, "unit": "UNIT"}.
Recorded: {"value": 50, "unit": "mL"}
